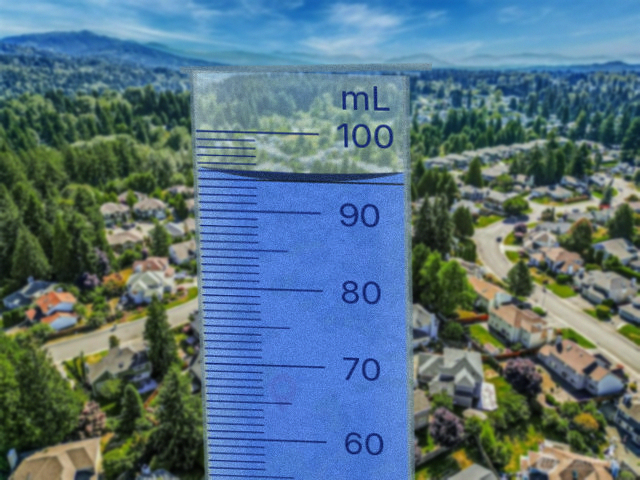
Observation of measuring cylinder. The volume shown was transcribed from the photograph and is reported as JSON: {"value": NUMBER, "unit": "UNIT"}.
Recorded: {"value": 94, "unit": "mL"}
